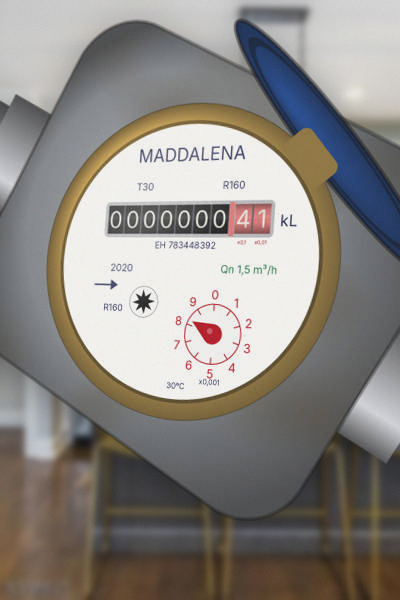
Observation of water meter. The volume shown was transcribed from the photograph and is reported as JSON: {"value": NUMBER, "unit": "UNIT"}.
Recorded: {"value": 0.418, "unit": "kL"}
